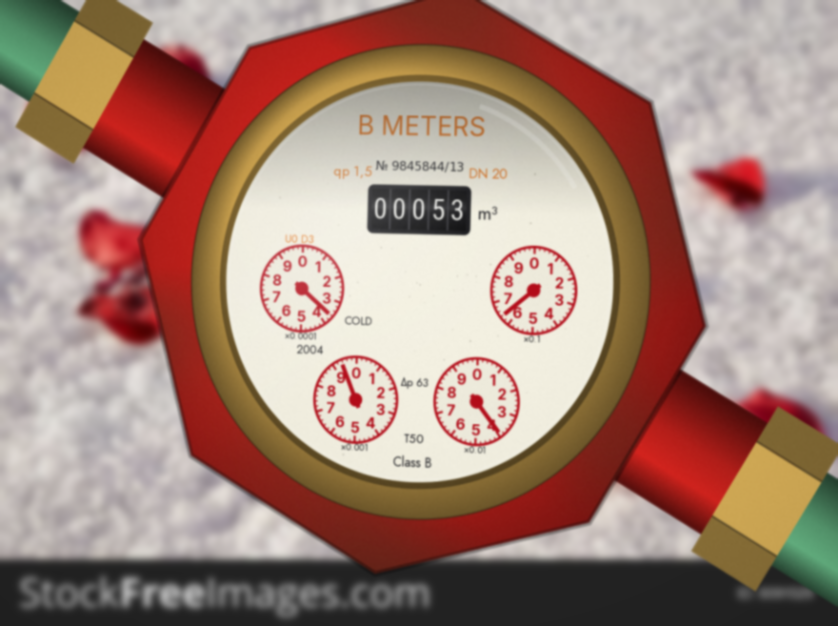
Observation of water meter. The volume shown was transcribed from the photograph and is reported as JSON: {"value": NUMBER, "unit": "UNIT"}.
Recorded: {"value": 53.6393, "unit": "m³"}
